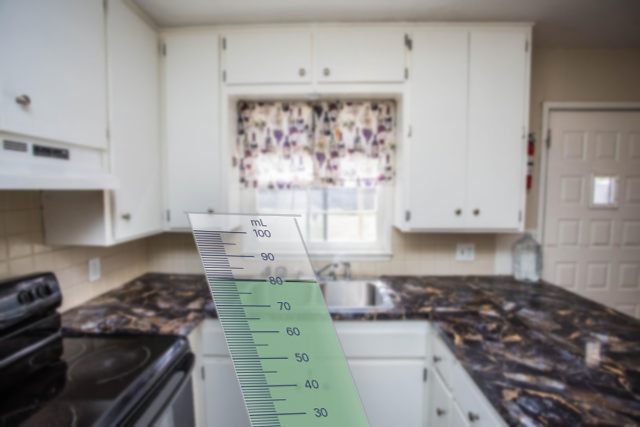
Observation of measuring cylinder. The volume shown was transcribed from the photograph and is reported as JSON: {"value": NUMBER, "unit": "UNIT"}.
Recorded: {"value": 80, "unit": "mL"}
